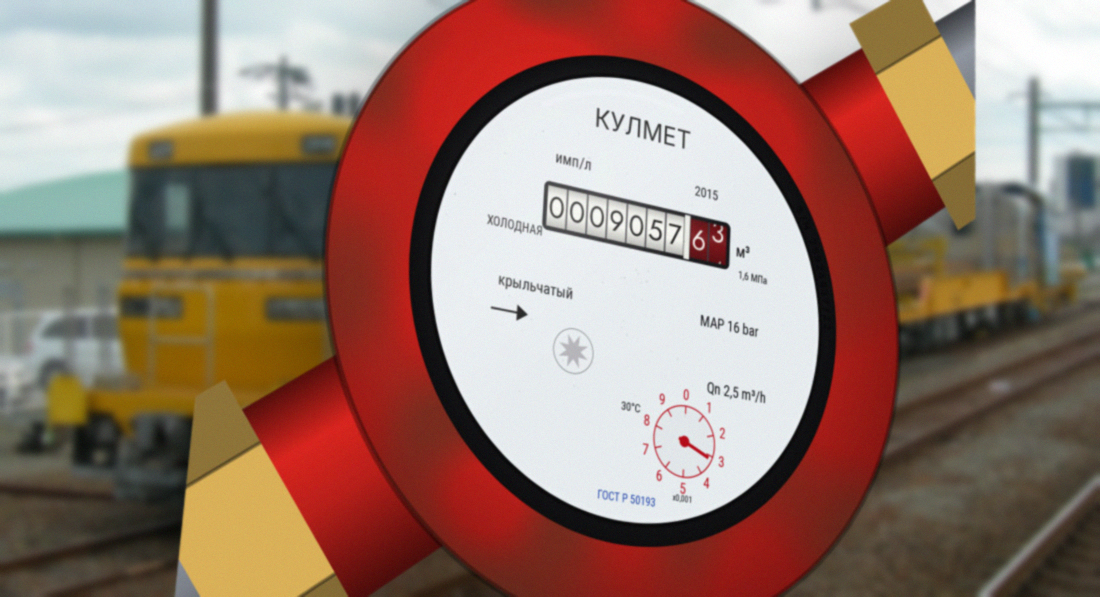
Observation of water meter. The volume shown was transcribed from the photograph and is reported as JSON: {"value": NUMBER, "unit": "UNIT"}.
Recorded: {"value": 9057.633, "unit": "m³"}
